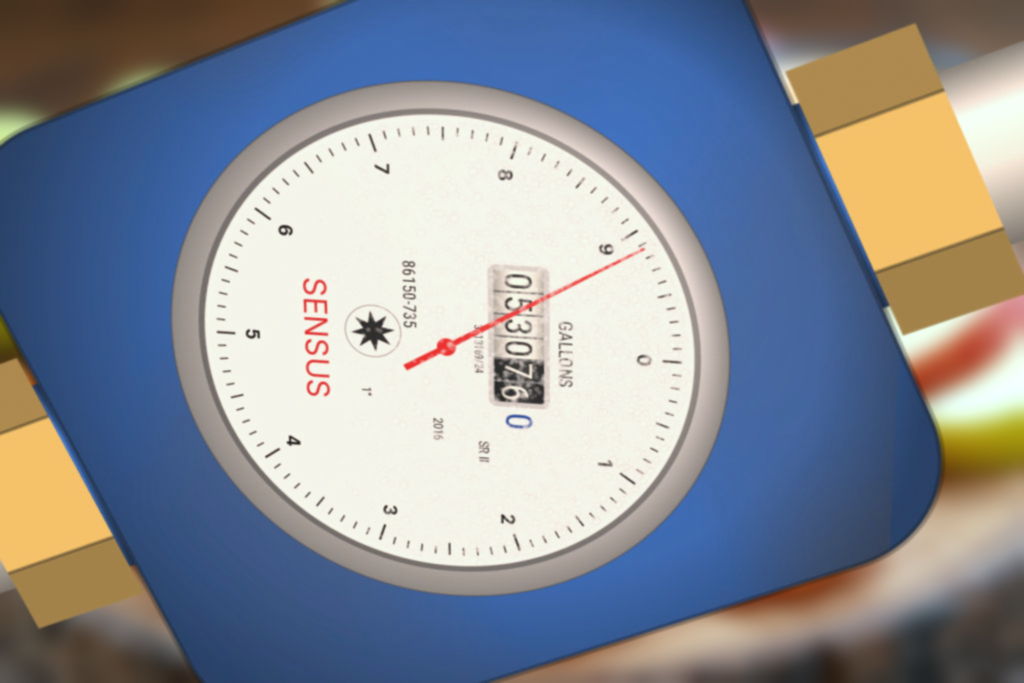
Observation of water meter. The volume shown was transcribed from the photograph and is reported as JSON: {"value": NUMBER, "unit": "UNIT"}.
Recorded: {"value": 530759.1, "unit": "gal"}
